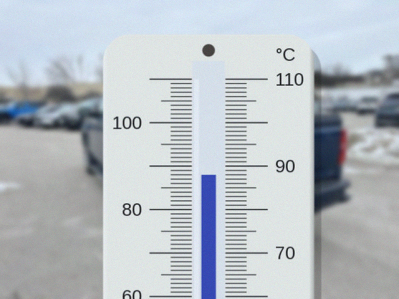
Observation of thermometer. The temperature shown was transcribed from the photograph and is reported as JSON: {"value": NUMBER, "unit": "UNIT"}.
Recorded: {"value": 88, "unit": "°C"}
